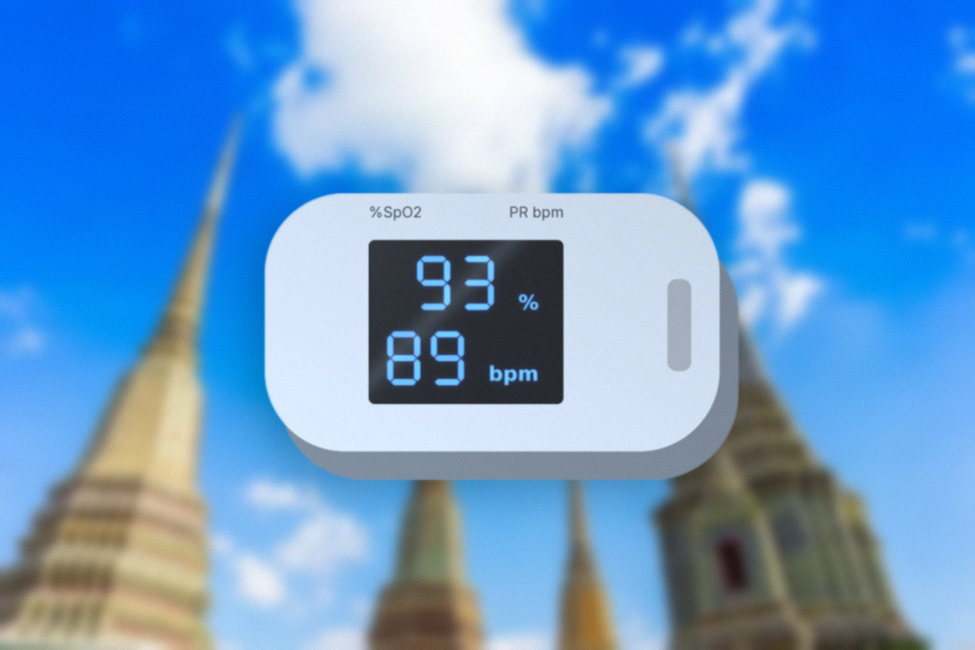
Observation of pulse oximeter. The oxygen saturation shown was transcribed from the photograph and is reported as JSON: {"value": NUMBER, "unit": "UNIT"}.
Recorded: {"value": 93, "unit": "%"}
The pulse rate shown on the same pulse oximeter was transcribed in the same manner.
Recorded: {"value": 89, "unit": "bpm"}
